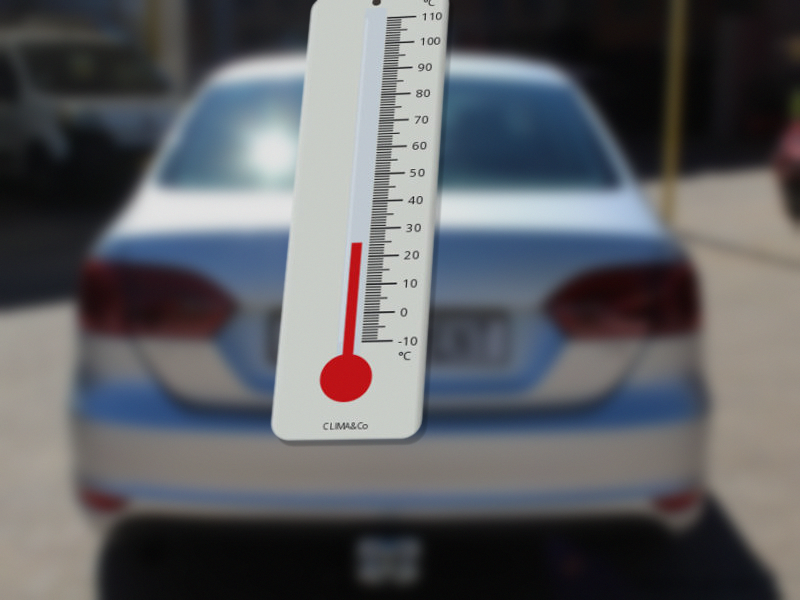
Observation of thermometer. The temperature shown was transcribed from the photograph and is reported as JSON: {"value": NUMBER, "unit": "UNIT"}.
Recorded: {"value": 25, "unit": "°C"}
